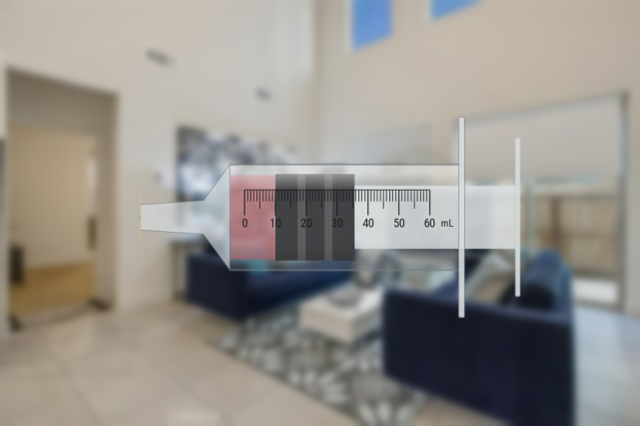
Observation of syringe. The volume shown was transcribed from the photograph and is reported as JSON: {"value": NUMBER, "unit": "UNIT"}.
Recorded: {"value": 10, "unit": "mL"}
